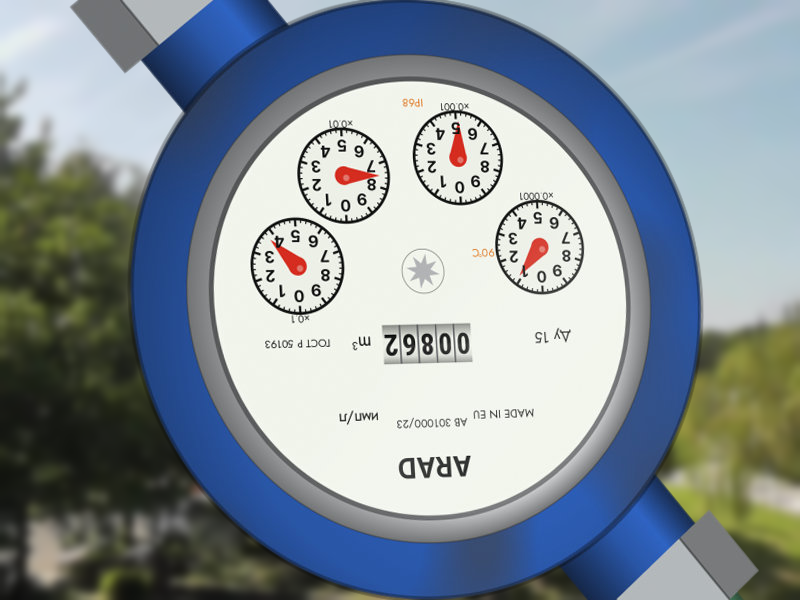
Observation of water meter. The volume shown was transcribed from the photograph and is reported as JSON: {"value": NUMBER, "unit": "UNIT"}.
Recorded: {"value": 862.3751, "unit": "m³"}
